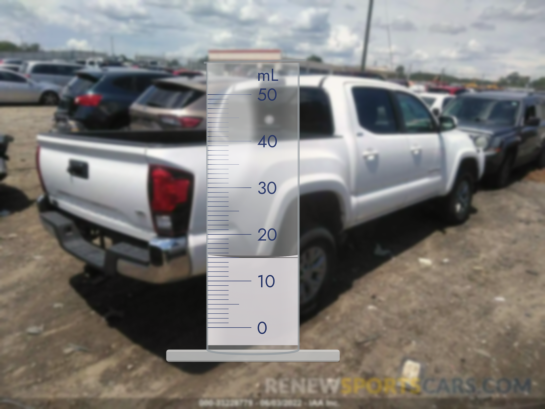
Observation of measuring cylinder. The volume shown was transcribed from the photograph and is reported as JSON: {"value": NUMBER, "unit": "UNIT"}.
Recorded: {"value": 15, "unit": "mL"}
